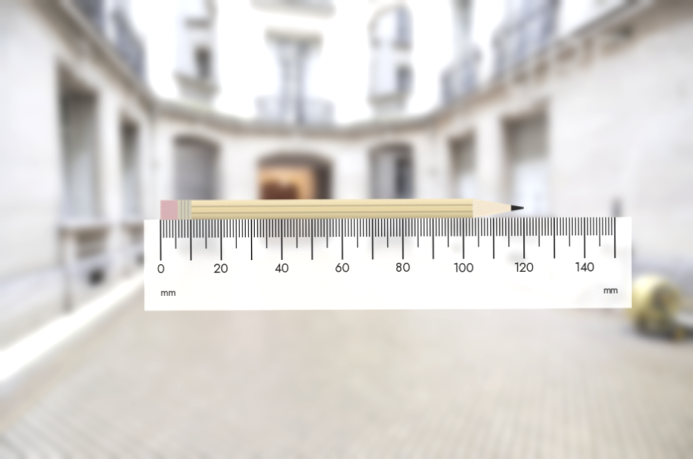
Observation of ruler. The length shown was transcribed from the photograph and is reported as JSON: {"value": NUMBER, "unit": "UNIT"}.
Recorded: {"value": 120, "unit": "mm"}
